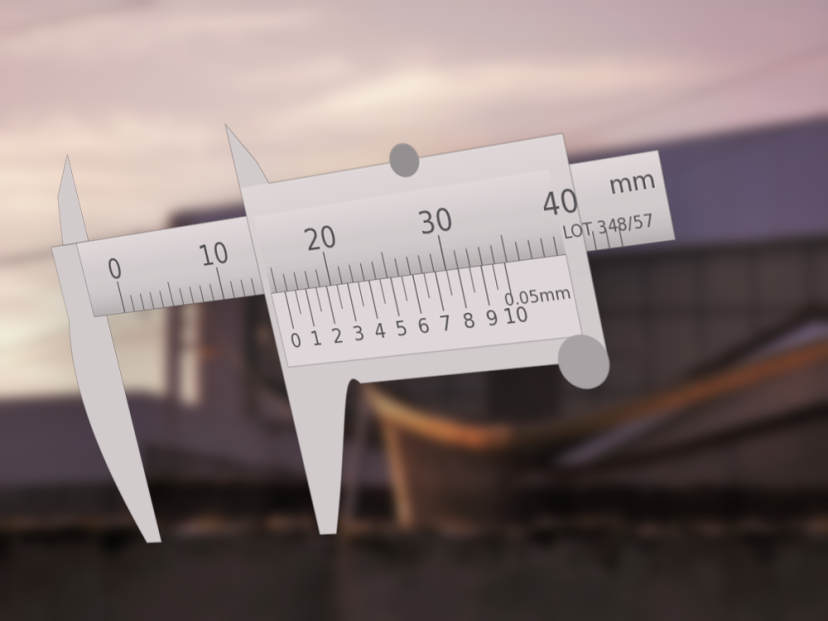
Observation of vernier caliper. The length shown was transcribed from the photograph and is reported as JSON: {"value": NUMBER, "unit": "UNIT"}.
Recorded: {"value": 15.8, "unit": "mm"}
